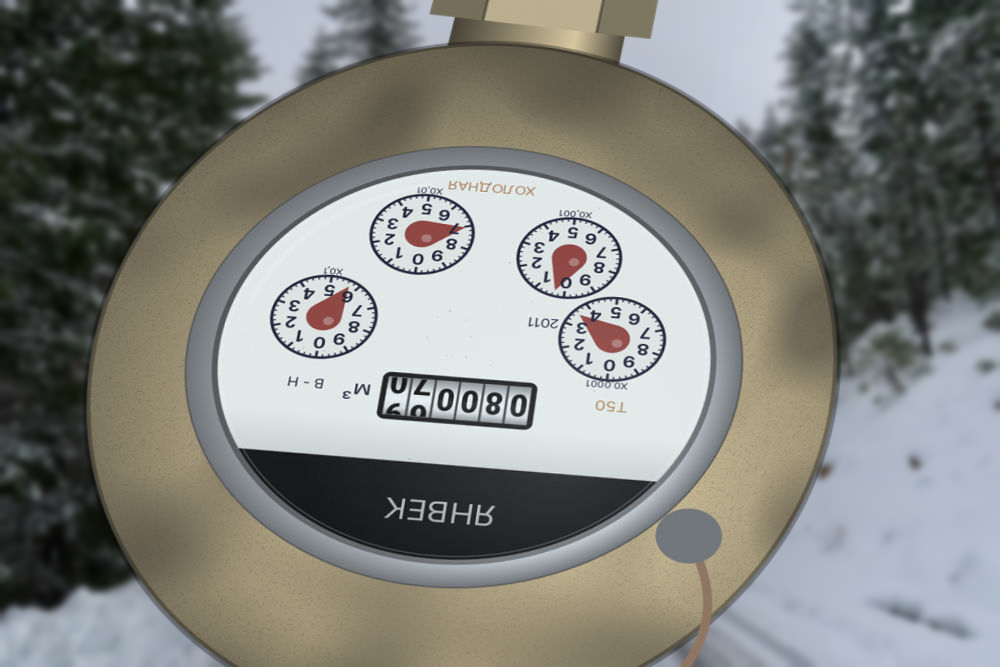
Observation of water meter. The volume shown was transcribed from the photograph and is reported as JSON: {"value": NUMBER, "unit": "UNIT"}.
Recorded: {"value": 80069.5703, "unit": "m³"}
